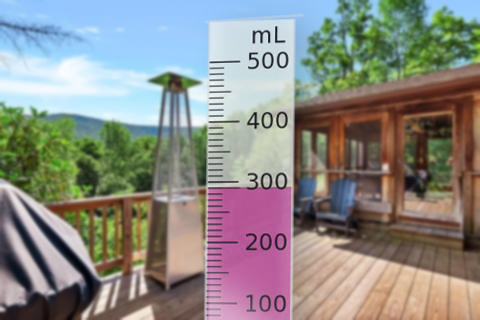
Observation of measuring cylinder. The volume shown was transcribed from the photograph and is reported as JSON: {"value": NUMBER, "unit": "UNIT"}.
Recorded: {"value": 290, "unit": "mL"}
